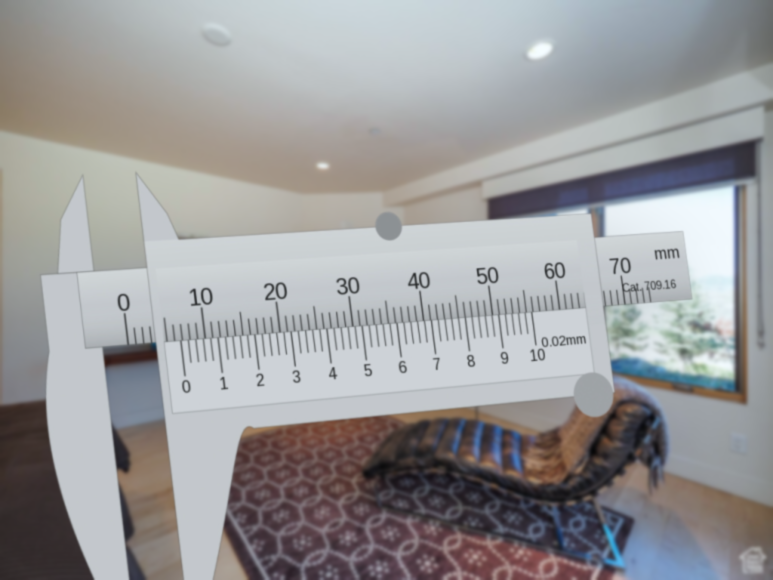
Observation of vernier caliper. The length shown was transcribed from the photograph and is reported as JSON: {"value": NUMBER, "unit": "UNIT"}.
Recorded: {"value": 6.8, "unit": "mm"}
